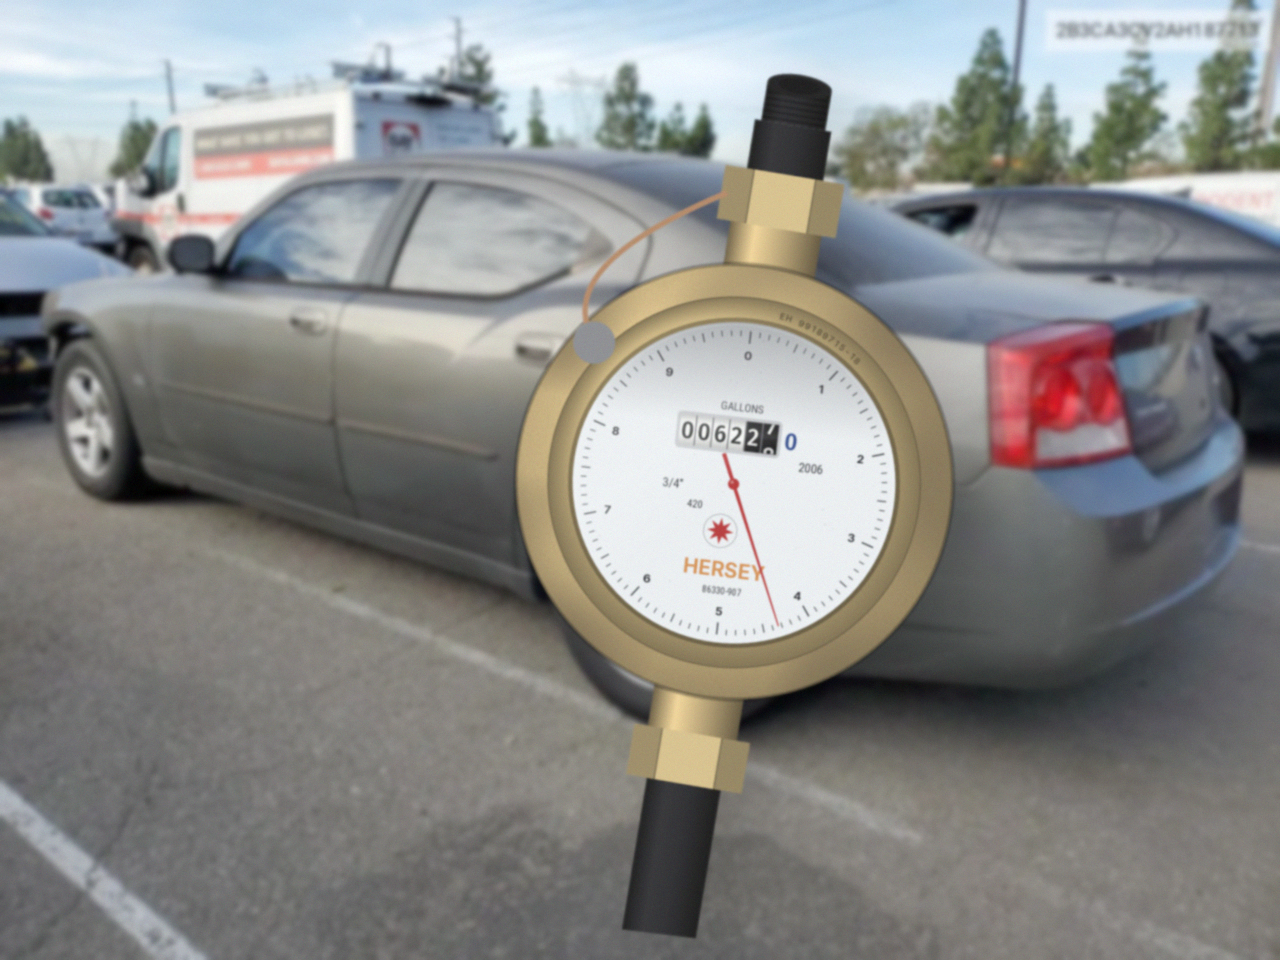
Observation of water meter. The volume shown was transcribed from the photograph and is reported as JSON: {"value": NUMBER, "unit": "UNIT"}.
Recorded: {"value": 62274.3, "unit": "gal"}
